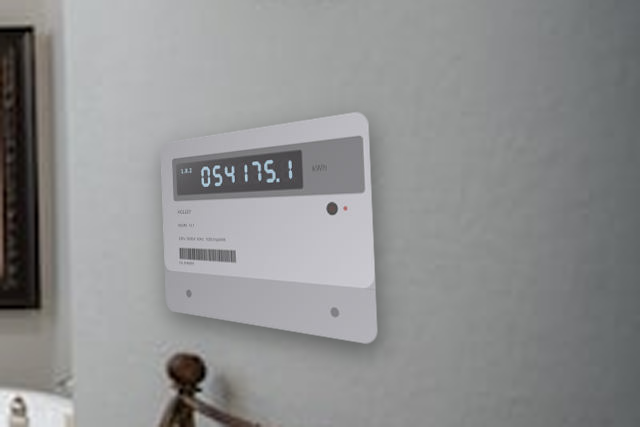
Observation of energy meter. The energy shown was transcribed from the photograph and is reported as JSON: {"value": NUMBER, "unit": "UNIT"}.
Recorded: {"value": 54175.1, "unit": "kWh"}
